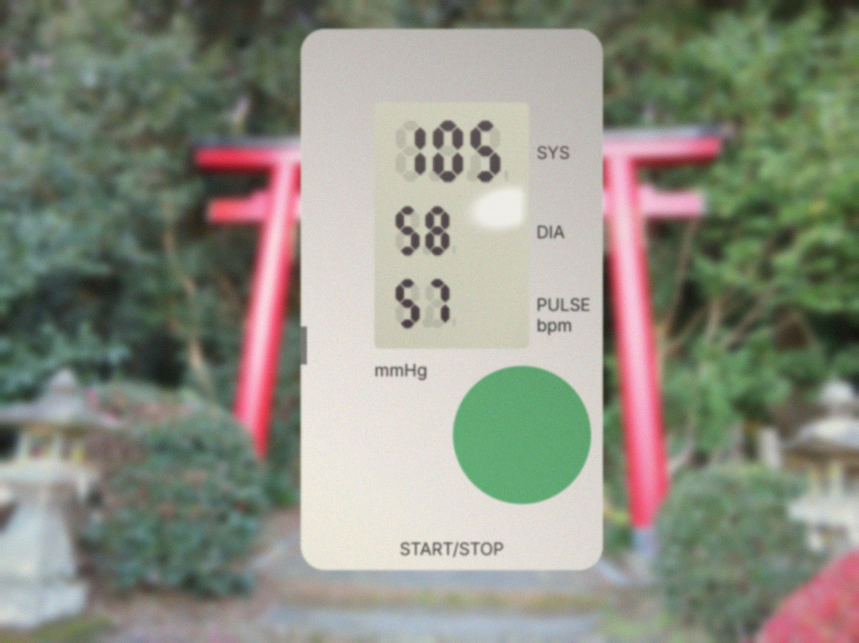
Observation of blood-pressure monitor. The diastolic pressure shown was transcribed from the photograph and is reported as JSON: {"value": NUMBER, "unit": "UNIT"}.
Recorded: {"value": 58, "unit": "mmHg"}
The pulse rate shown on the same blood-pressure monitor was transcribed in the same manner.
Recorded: {"value": 57, "unit": "bpm"}
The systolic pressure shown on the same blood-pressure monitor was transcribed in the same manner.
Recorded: {"value": 105, "unit": "mmHg"}
